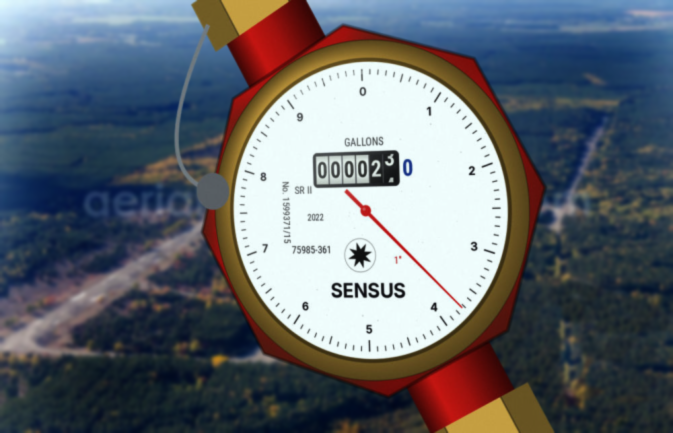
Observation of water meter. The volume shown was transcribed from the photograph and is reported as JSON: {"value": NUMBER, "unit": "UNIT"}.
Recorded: {"value": 233.7, "unit": "gal"}
